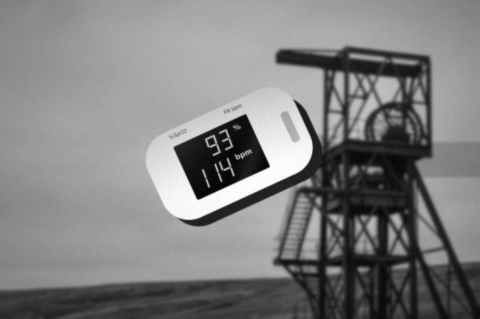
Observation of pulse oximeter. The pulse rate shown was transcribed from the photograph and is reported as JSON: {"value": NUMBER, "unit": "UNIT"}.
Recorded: {"value": 114, "unit": "bpm"}
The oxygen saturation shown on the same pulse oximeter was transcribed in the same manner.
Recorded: {"value": 93, "unit": "%"}
